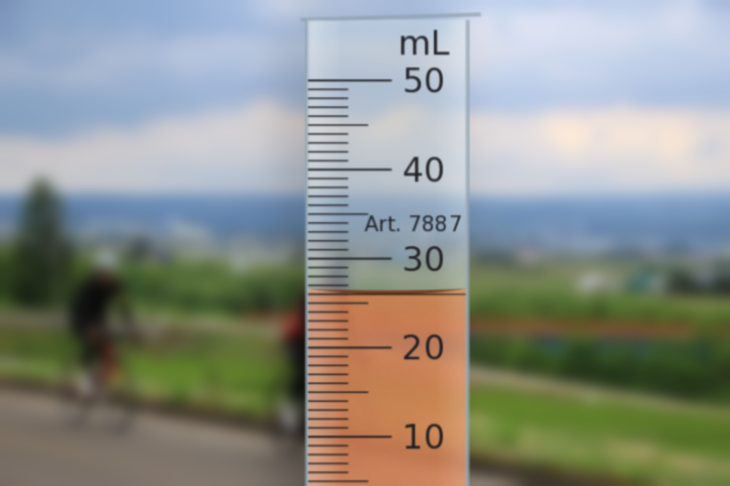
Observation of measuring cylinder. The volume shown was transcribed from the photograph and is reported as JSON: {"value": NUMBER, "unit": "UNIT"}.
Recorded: {"value": 26, "unit": "mL"}
